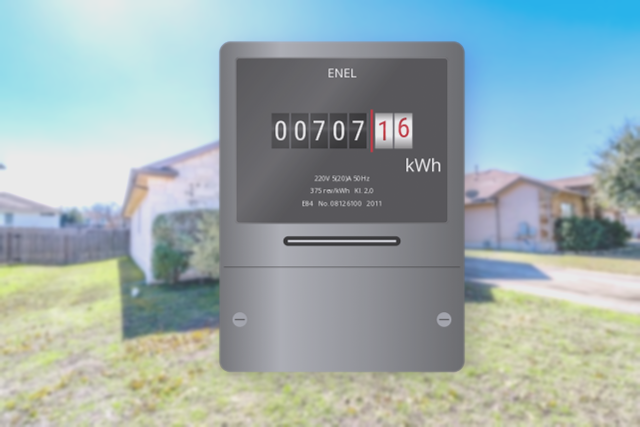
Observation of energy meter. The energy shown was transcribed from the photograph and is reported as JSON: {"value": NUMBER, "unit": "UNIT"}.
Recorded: {"value": 707.16, "unit": "kWh"}
